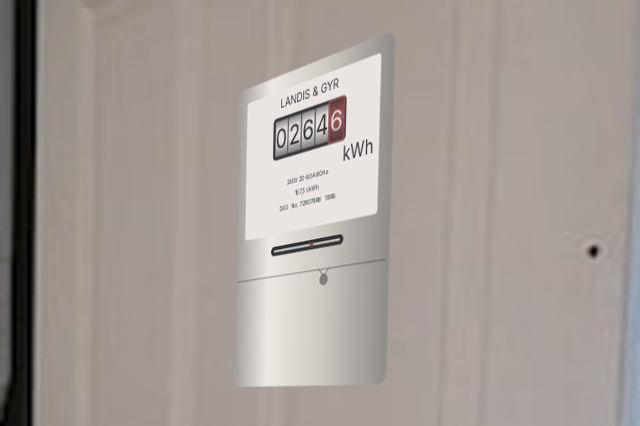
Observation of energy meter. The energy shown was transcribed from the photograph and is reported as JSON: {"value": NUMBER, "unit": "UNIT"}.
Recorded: {"value": 264.6, "unit": "kWh"}
